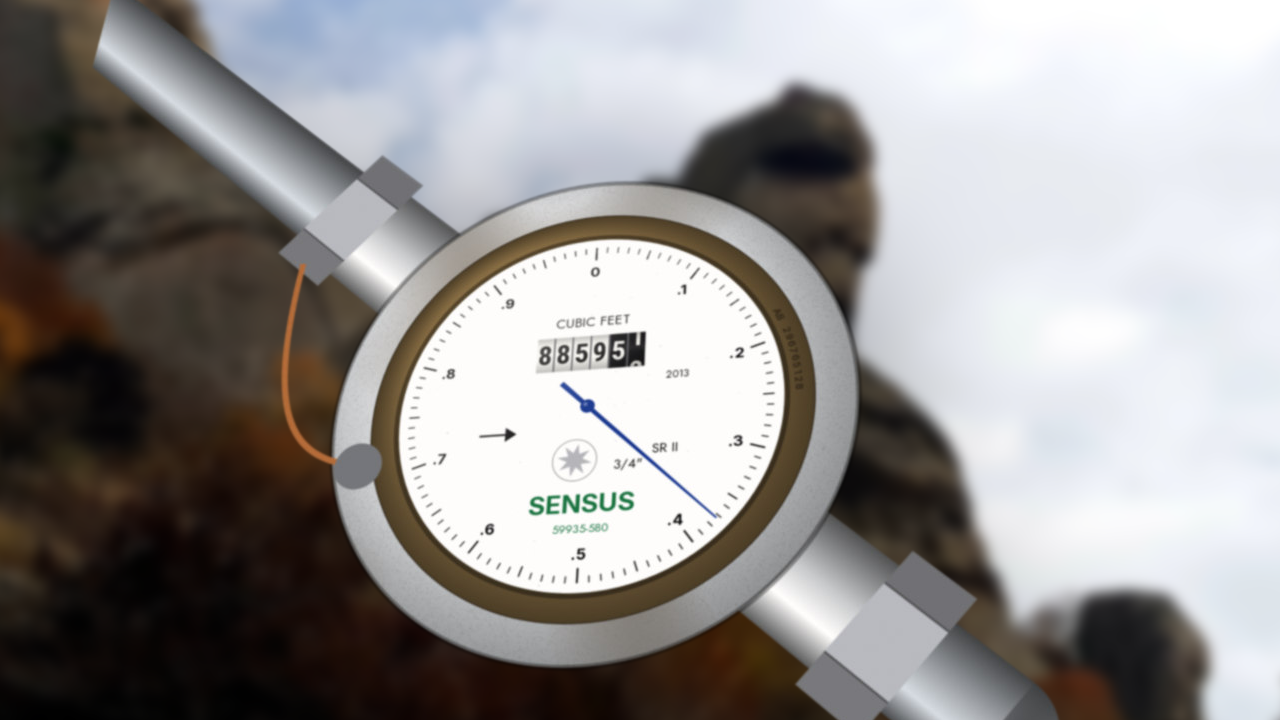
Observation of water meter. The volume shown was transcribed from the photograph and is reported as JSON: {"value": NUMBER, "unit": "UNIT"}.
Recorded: {"value": 885951.37, "unit": "ft³"}
